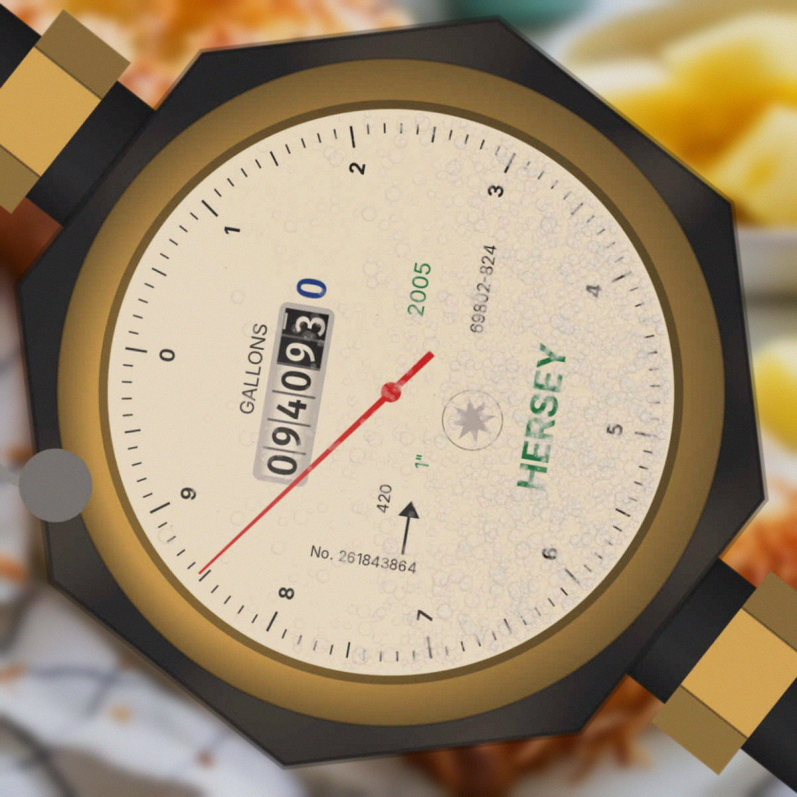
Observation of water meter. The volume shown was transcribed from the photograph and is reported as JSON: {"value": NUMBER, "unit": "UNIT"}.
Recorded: {"value": 940928.5, "unit": "gal"}
